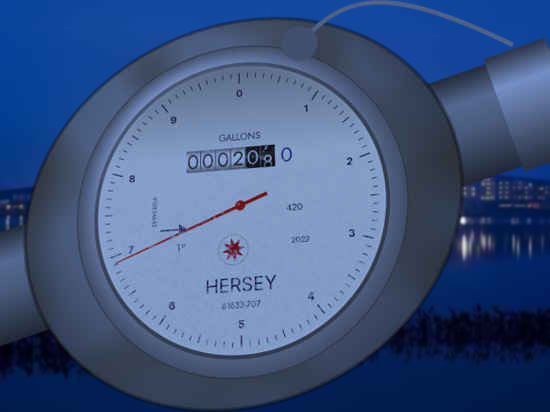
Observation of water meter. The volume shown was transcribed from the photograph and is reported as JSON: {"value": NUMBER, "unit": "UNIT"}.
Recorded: {"value": 2076.9, "unit": "gal"}
